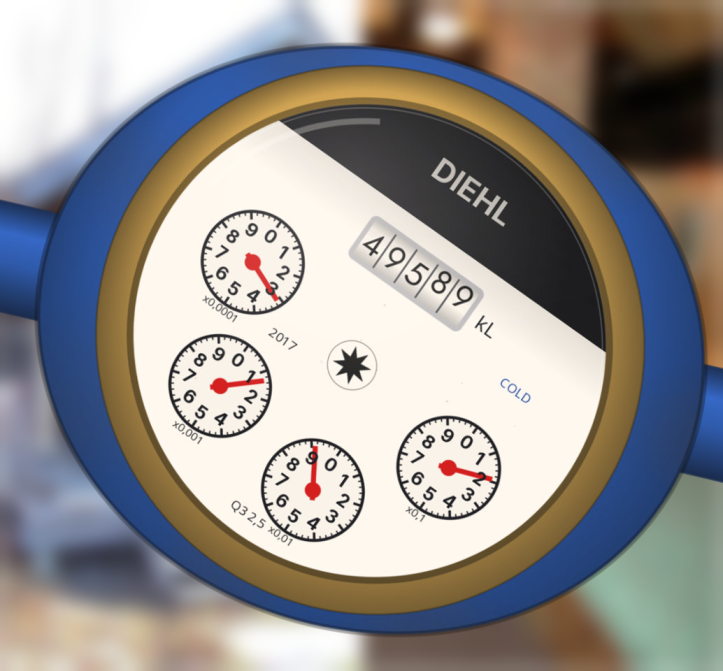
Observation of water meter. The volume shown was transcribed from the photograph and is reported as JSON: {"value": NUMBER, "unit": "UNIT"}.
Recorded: {"value": 49589.1913, "unit": "kL"}
